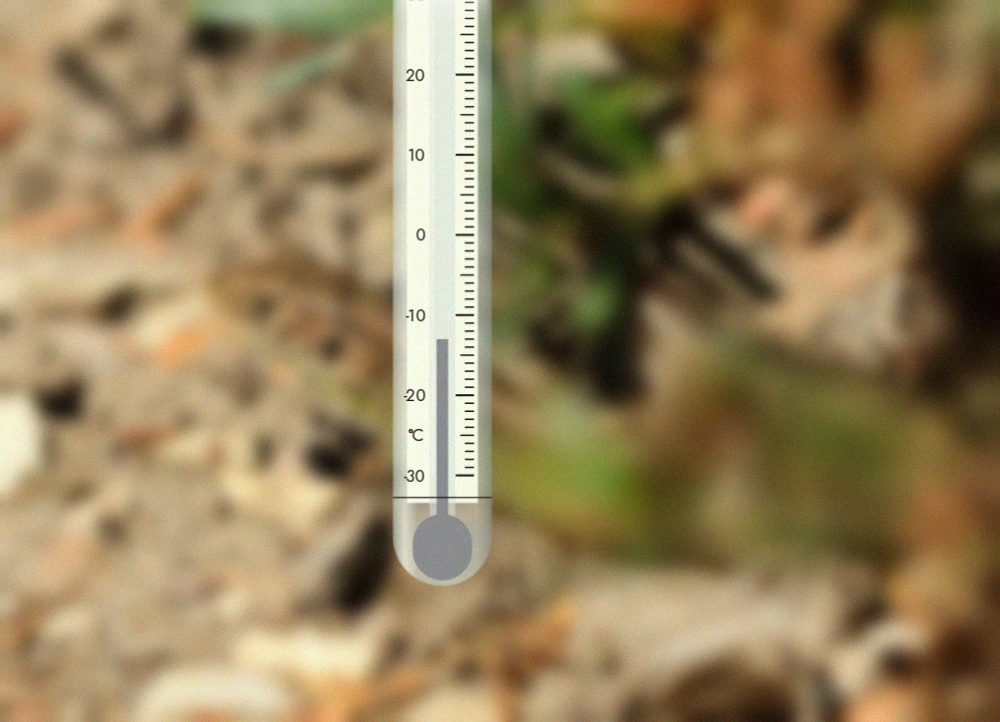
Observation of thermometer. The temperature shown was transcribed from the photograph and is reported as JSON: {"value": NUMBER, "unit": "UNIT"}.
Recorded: {"value": -13, "unit": "°C"}
